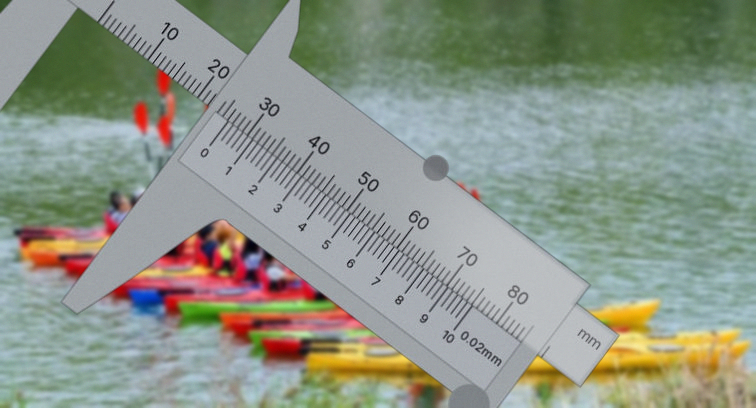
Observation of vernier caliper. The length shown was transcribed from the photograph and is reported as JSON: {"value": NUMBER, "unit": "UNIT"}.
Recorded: {"value": 26.2, "unit": "mm"}
